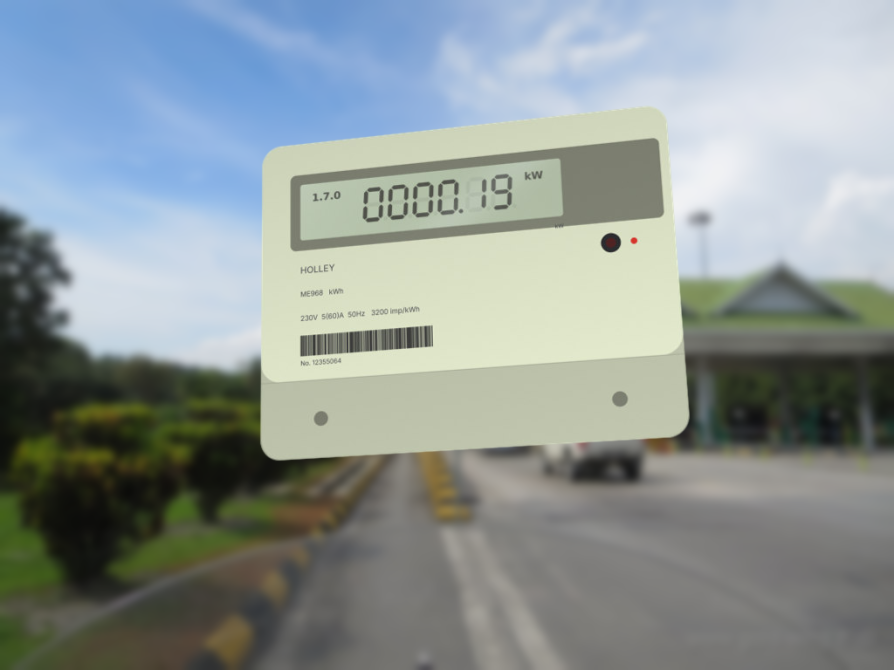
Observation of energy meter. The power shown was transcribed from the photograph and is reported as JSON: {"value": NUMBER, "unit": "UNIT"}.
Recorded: {"value": 0.19, "unit": "kW"}
